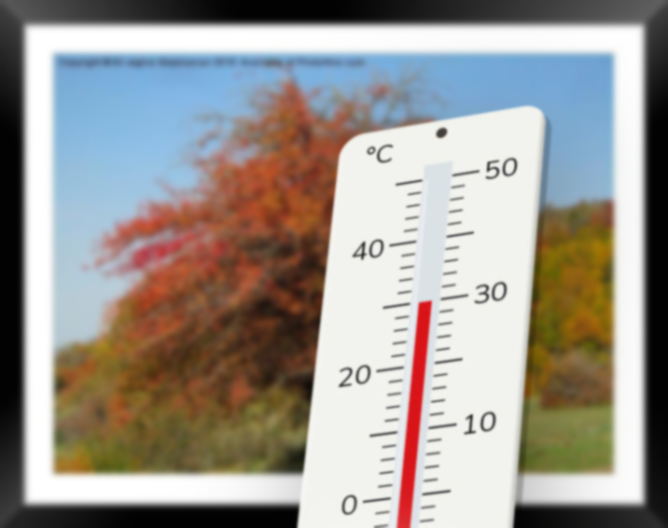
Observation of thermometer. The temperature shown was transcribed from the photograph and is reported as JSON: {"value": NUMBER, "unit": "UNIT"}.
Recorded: {"value": 30, "unit": "°C"}
